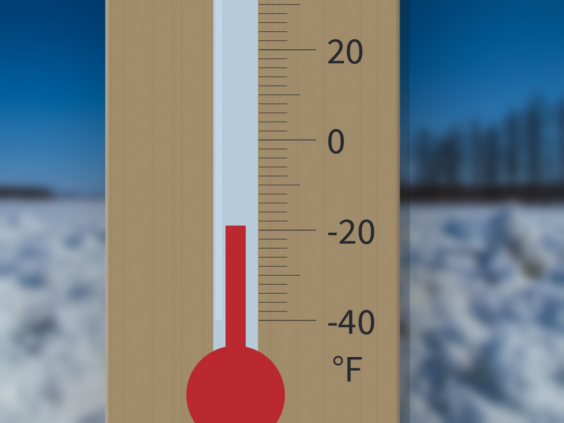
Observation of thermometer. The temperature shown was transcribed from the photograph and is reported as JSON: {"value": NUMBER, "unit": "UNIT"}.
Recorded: {"value": -19, "unit": "°F"}
